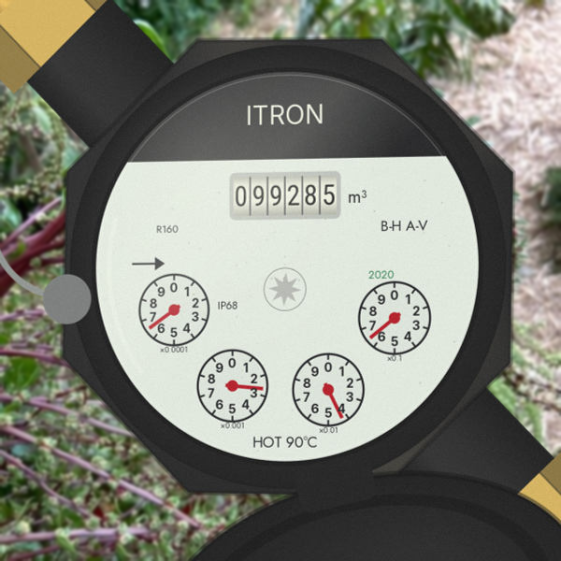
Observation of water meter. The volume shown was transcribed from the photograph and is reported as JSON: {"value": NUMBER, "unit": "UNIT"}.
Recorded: {"value": 99285.6426, "unit": "m³"}
